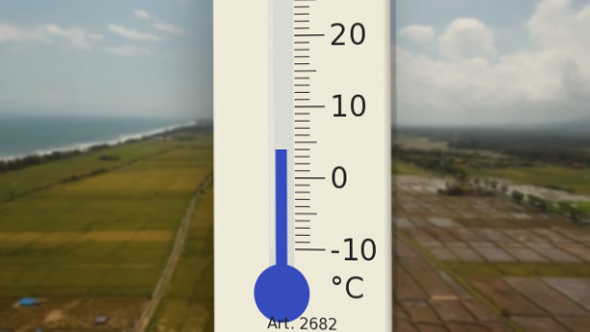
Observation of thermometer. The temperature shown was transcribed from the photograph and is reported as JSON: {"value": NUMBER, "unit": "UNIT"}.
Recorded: {"value": 4, "unit": "°C"}
